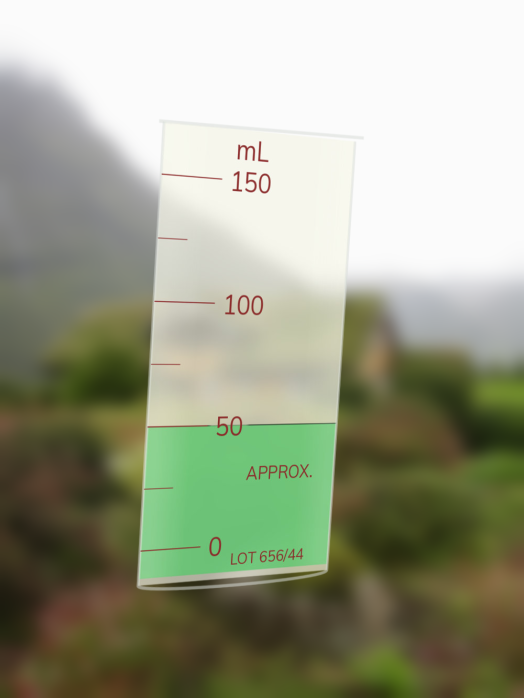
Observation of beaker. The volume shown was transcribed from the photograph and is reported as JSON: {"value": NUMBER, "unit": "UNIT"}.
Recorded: {"value": 50, "unit": "mL"}
